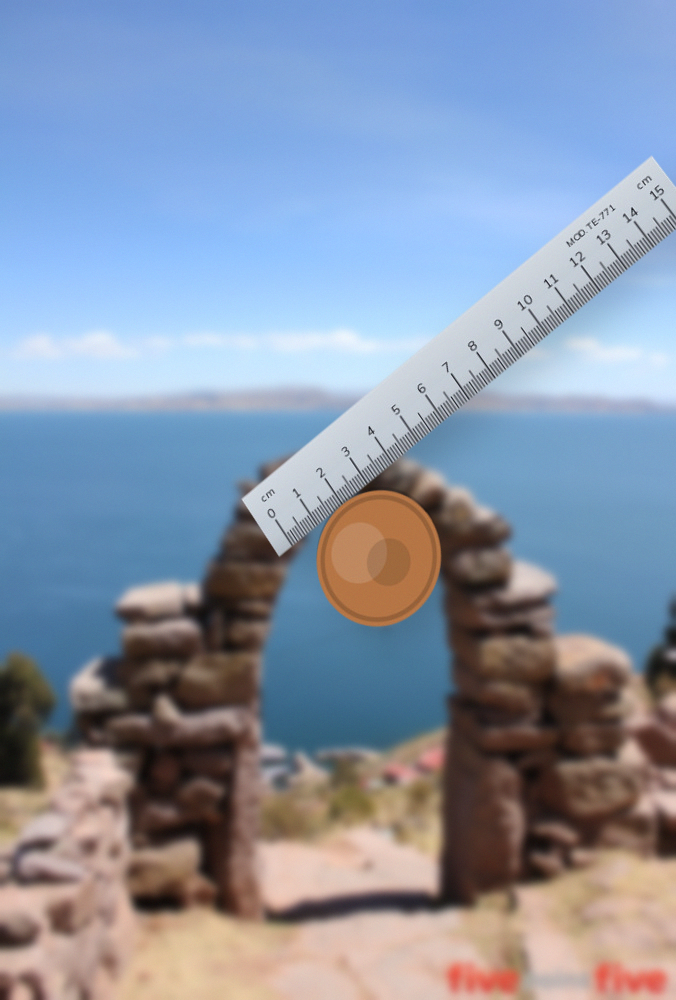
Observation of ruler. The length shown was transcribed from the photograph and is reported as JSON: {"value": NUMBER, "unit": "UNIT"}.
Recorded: {"value": 4, "unit": "cm"}
